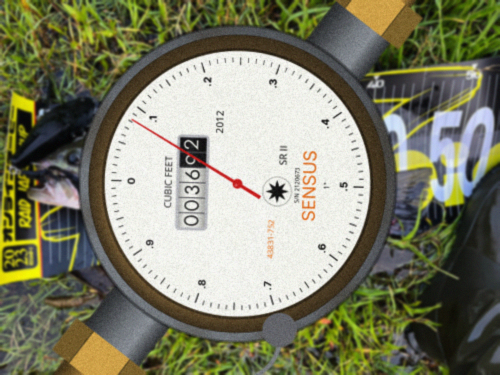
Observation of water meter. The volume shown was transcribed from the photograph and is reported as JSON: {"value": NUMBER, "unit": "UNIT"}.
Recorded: {"value": 3692.08, "unit": "ft³"}
